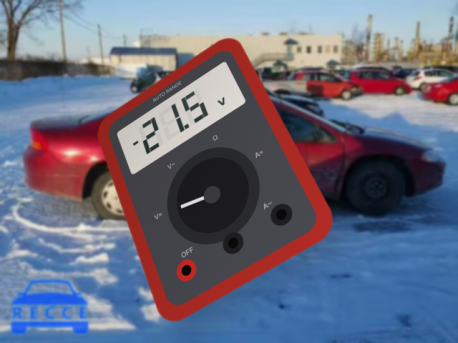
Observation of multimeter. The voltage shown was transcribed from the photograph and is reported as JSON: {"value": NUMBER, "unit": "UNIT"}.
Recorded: {"value": -21.5, "unit": "V"}
